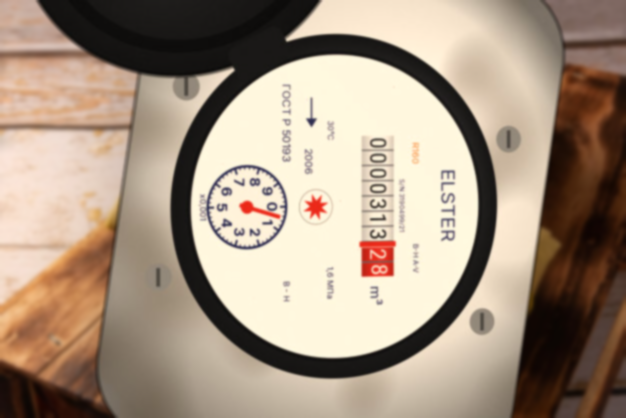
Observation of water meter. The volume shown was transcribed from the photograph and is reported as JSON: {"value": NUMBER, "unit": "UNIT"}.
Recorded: {"value": 313.280, "unit": "m³"}
